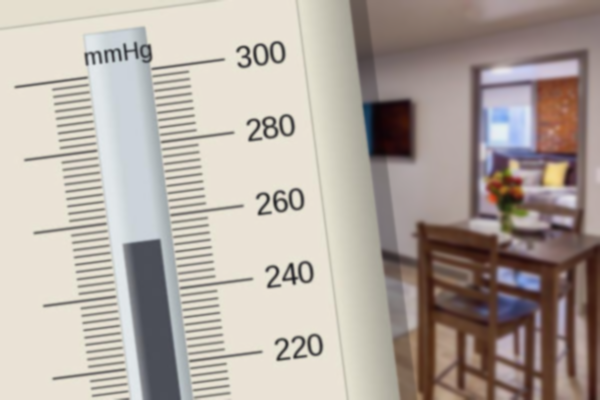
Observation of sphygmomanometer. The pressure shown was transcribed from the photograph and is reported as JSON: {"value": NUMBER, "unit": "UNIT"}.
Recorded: {"value": 254, "unit": "mmHg"}
